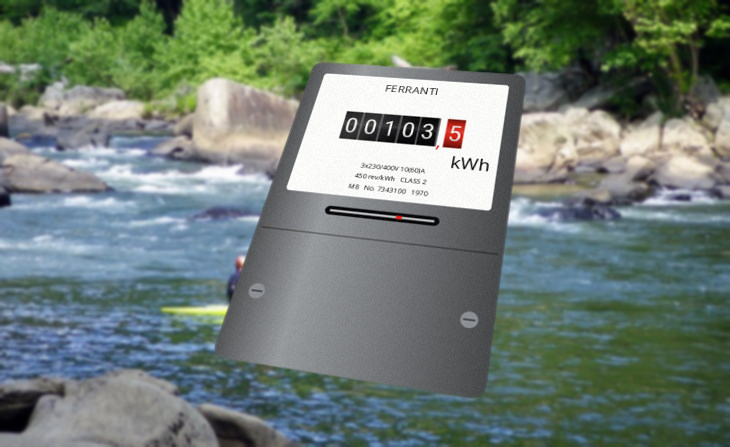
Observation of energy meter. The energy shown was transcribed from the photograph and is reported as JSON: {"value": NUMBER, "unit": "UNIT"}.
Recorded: {"value": 103.5, "unit": "kWh"}
